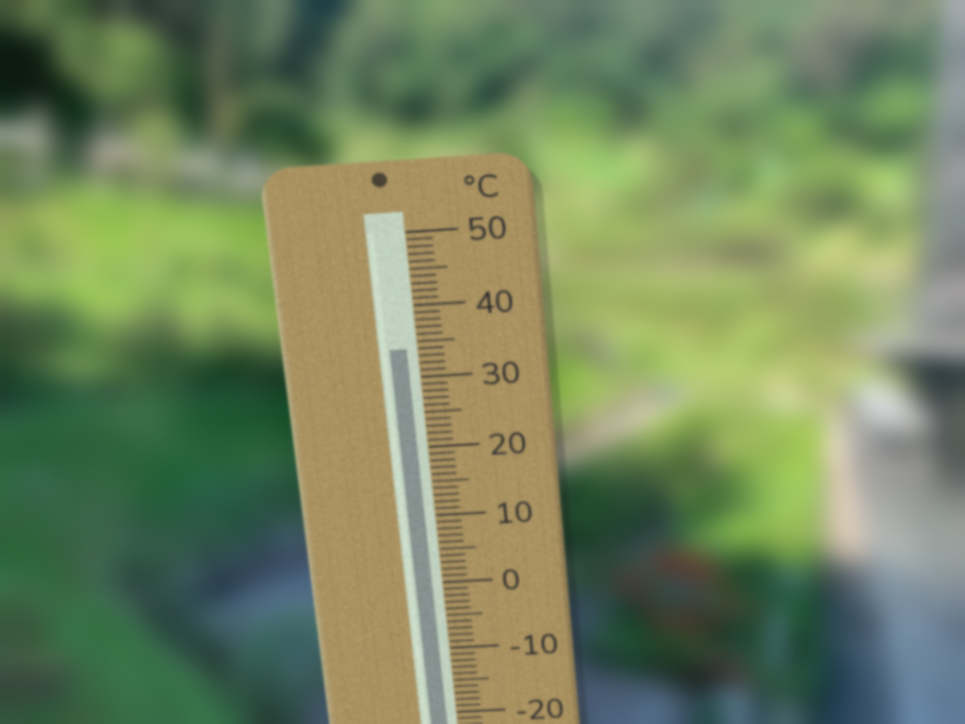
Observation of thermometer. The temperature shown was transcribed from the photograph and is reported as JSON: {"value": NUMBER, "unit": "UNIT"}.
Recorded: {"value": 34, "unit": "°C"}
